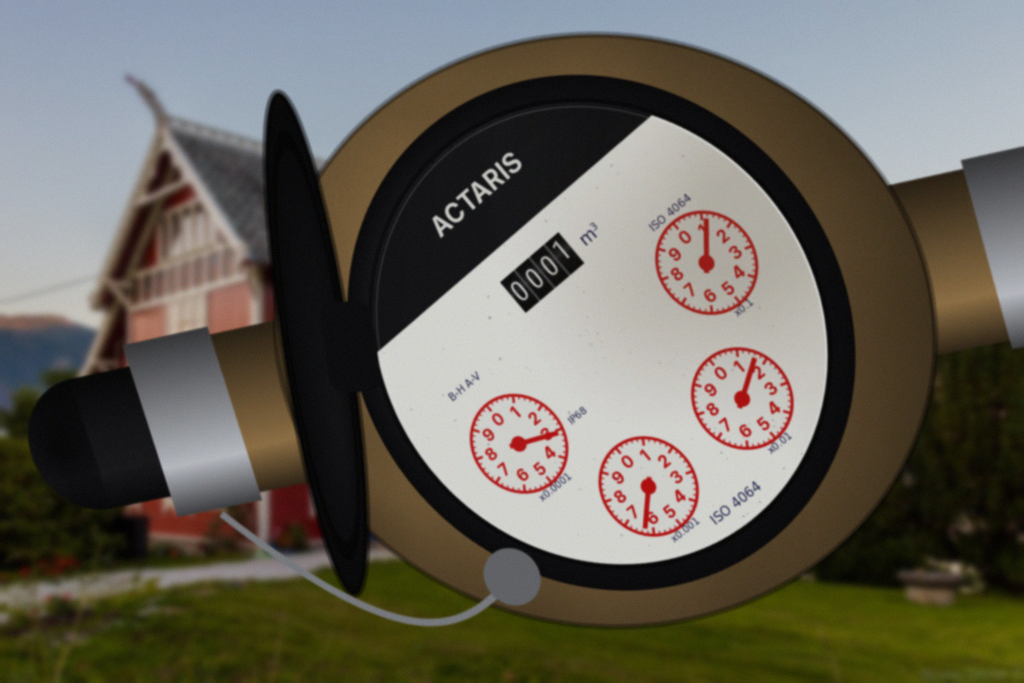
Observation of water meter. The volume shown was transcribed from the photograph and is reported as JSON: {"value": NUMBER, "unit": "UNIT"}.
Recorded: {"value": 1.1163, "unit": "m³"}
